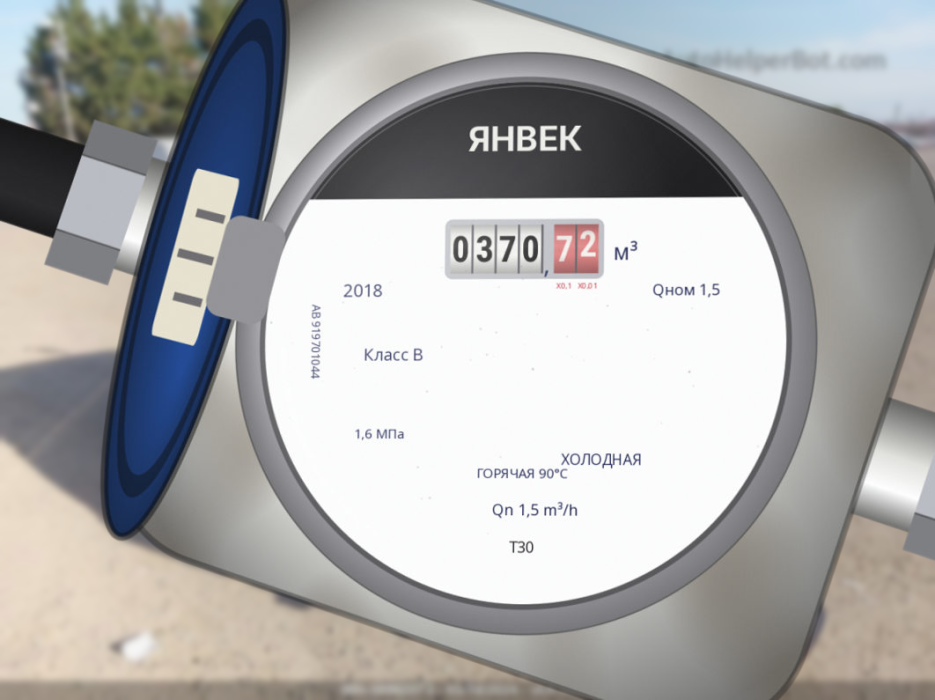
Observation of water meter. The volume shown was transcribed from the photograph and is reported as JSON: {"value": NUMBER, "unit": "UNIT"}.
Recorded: {"value": 370.72, "unit": "m³"}
